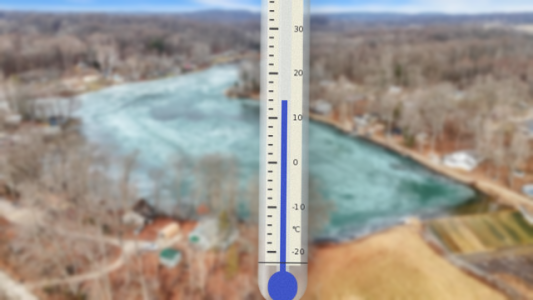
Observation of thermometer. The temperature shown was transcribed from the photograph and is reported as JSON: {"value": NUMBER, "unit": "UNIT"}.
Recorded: {"value": 14, "unit": "°C"}
